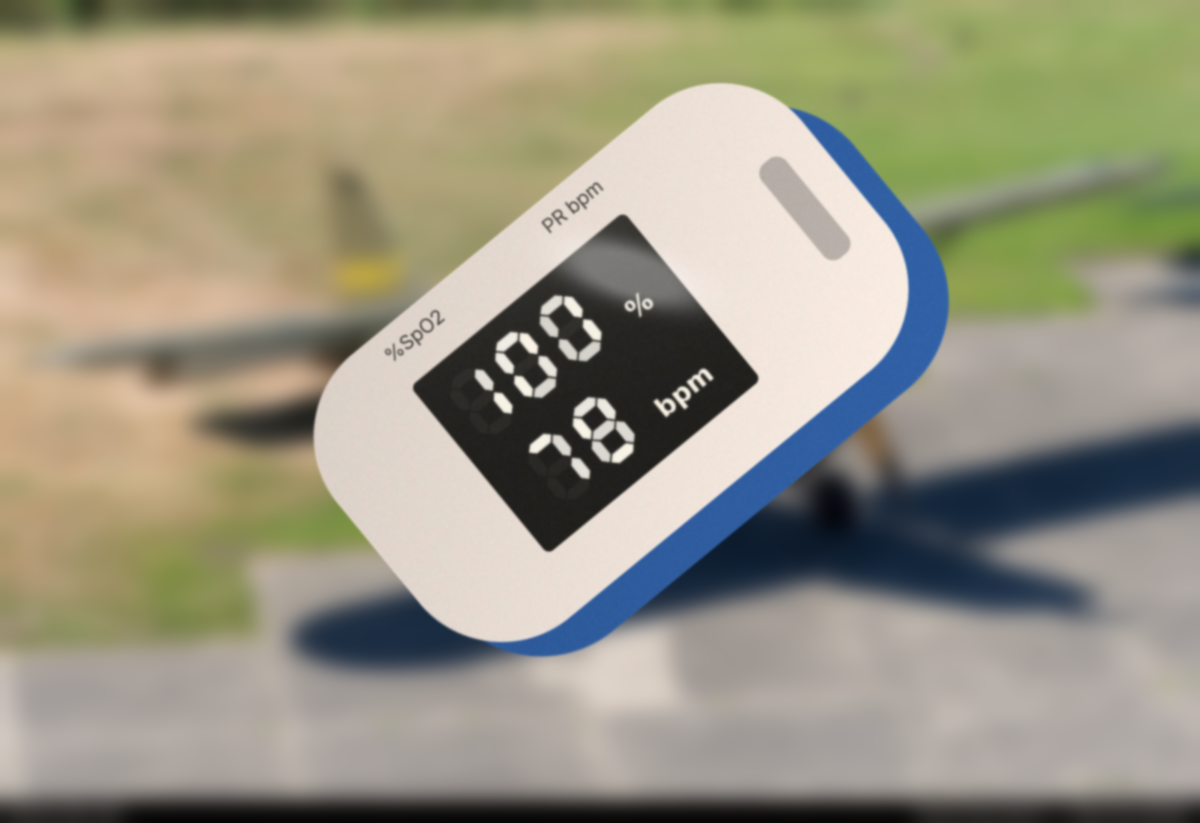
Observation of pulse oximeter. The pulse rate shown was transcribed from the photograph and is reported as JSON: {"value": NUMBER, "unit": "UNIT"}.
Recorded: {"value": 78, "unit": "bpm"}
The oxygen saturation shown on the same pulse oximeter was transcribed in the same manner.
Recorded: {"value": 100, "unit": "%"}
